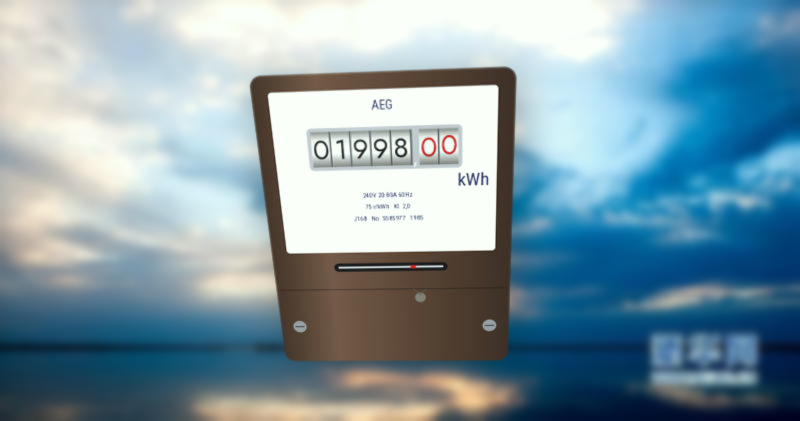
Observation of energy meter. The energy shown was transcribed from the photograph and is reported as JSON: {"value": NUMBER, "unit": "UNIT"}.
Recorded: {"value": 1998.00, "unit": "kWh"}
